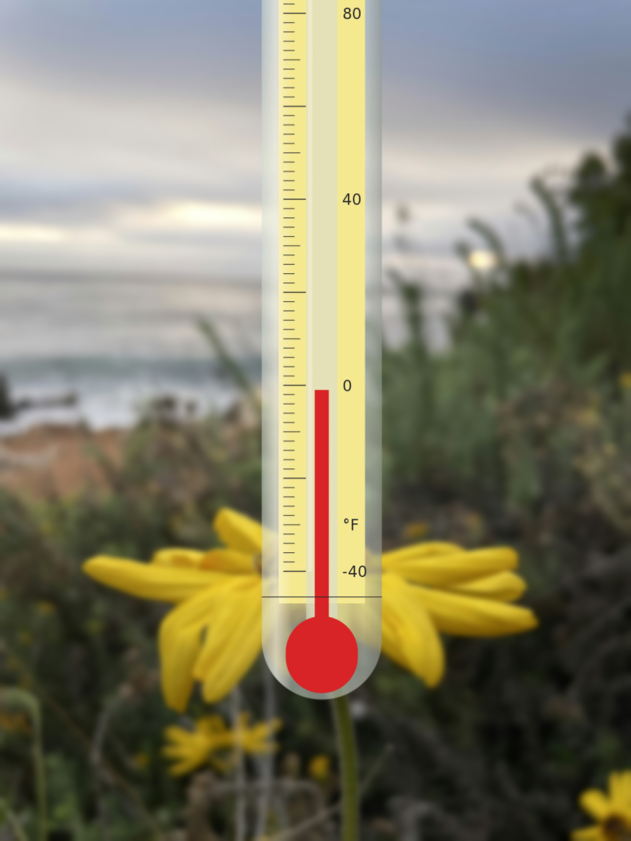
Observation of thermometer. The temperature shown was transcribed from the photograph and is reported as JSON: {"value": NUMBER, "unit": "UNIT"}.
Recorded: {"value": -1, "unit": "°F"}
